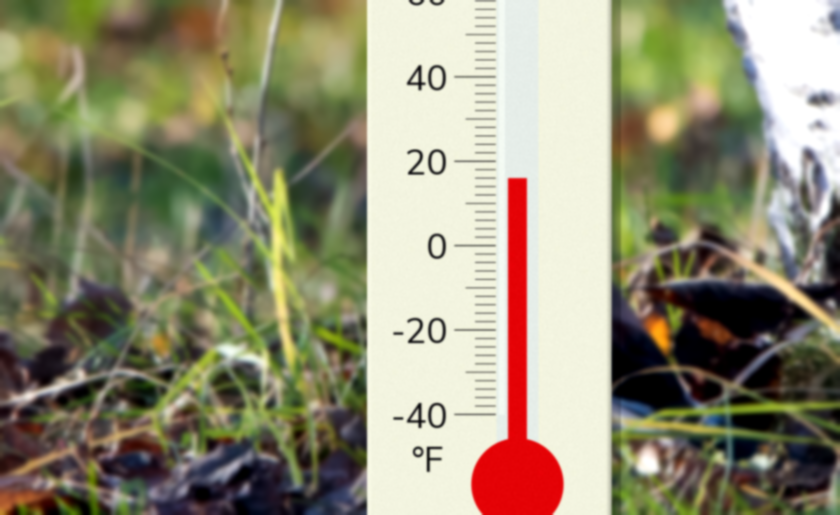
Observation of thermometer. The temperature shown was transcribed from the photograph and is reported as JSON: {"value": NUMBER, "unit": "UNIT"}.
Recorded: {"value": 16, "unit": "°F"}
